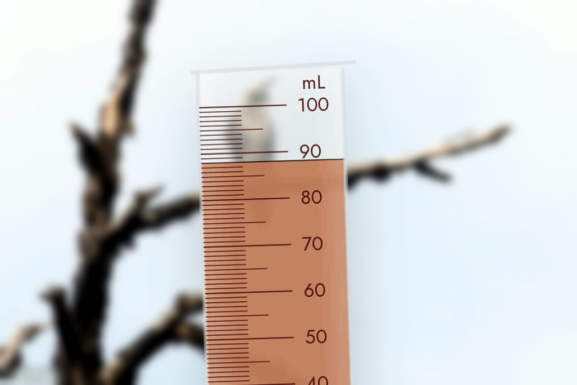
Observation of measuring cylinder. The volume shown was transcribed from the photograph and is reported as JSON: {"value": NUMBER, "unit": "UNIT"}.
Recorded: {"value": 88, "unit": "mL"}
